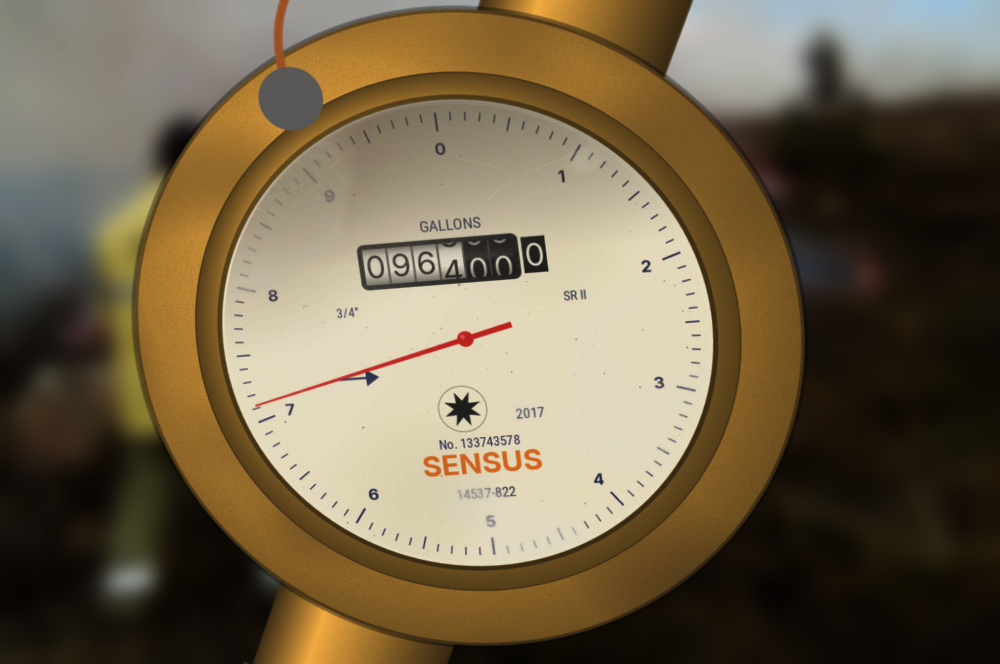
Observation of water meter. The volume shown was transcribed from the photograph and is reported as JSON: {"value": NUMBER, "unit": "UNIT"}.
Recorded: {"value": 963997.1, "unit": "gal"}
